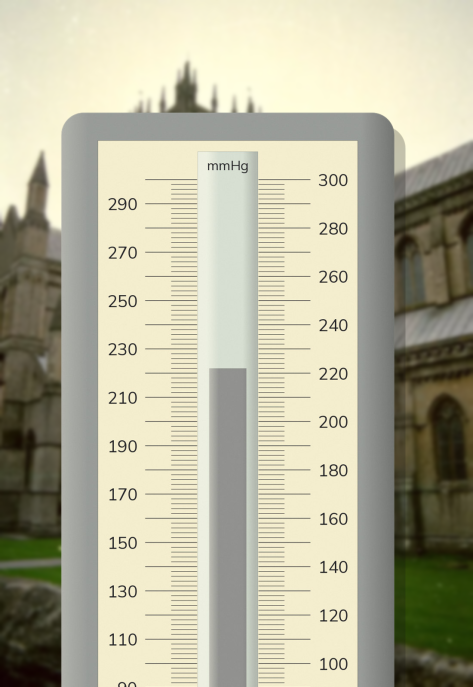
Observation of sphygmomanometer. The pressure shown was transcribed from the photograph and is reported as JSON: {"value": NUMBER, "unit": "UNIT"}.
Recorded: {"value": 222, "unit": "mmHg"}
